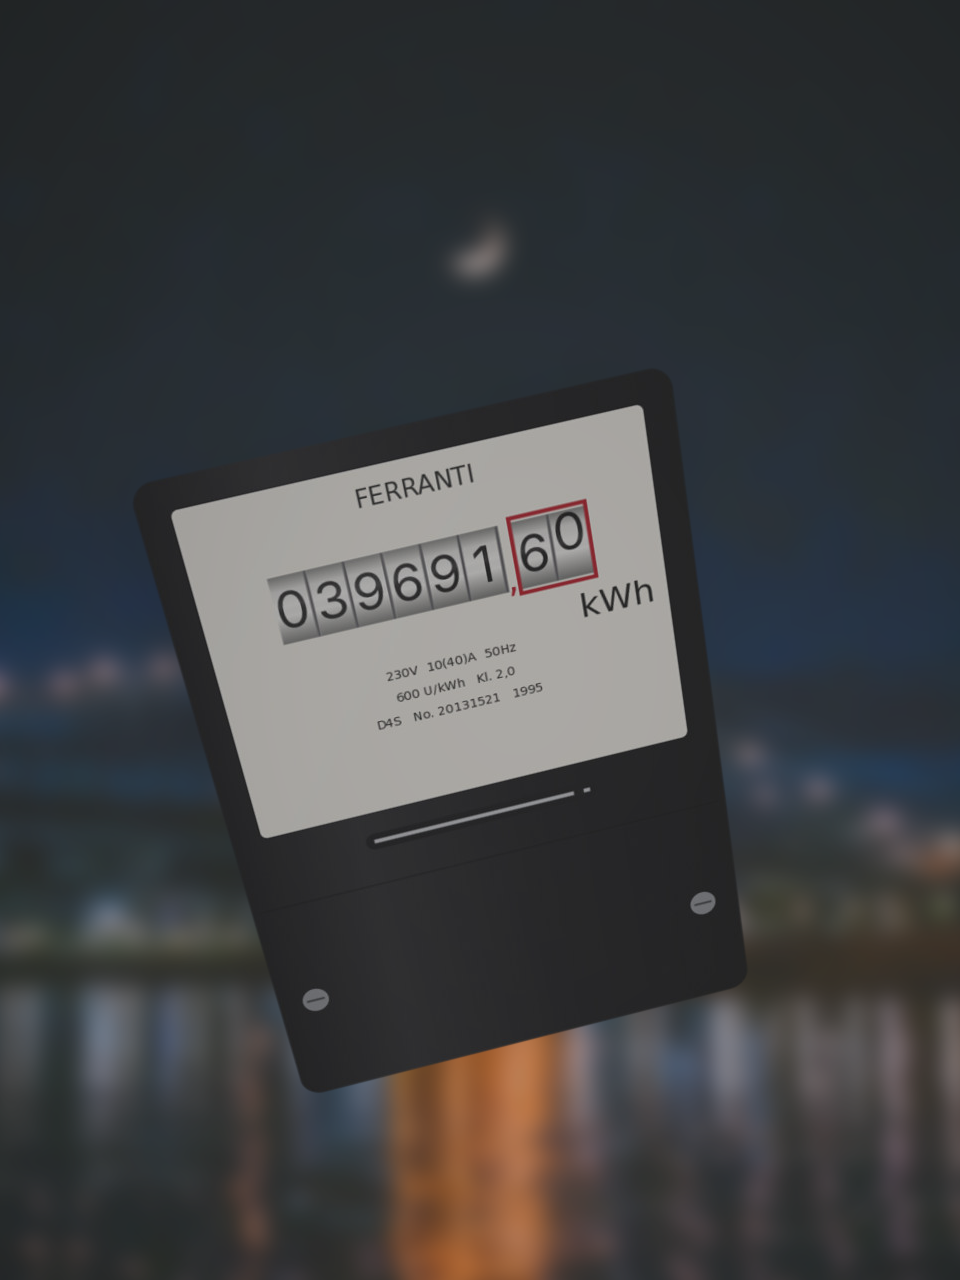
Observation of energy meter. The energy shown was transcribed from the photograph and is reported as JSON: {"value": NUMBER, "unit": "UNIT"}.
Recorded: {"value": 39691.60, "unit": "kWh"}
